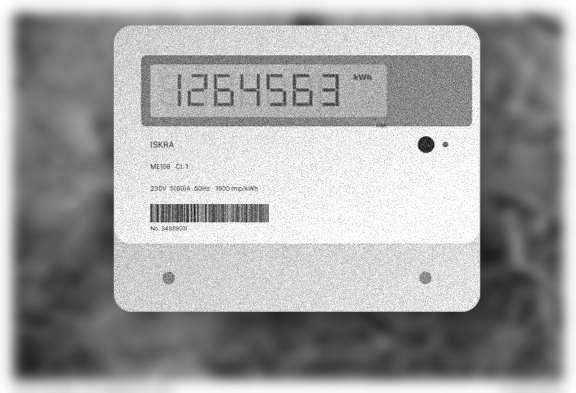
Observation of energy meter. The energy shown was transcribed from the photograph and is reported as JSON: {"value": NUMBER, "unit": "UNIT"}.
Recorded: {"value": 1264563, "unit": "kWh"}
